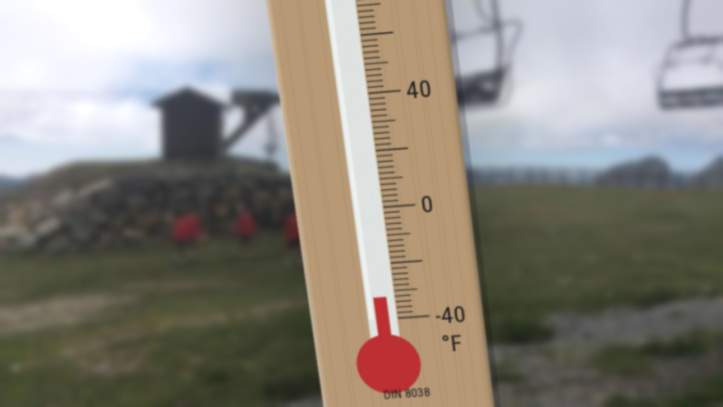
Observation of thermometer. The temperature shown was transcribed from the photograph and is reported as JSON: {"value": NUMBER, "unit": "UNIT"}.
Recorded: {"value": -32, "unit": "°F"}
